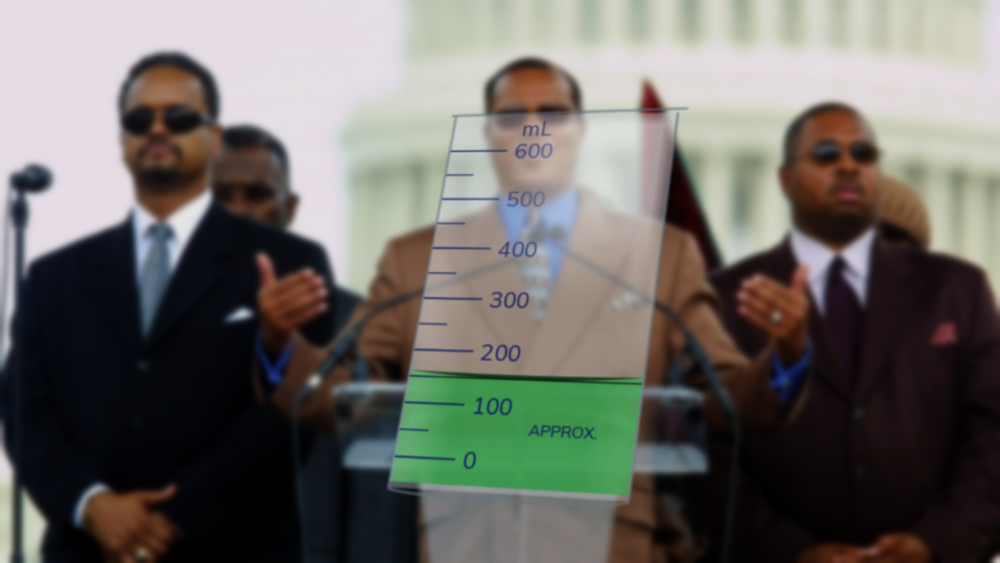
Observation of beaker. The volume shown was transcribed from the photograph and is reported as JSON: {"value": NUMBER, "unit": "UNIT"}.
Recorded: {"value": 150, "unit": "mL"}
